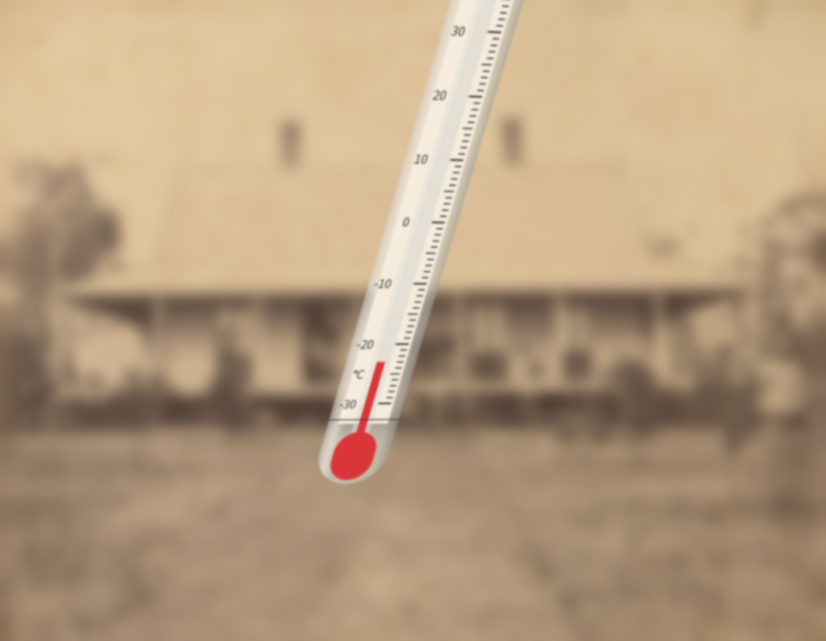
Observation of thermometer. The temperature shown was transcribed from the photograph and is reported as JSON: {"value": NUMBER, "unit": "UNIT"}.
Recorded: {"value": -23, "unit": "°C"}
